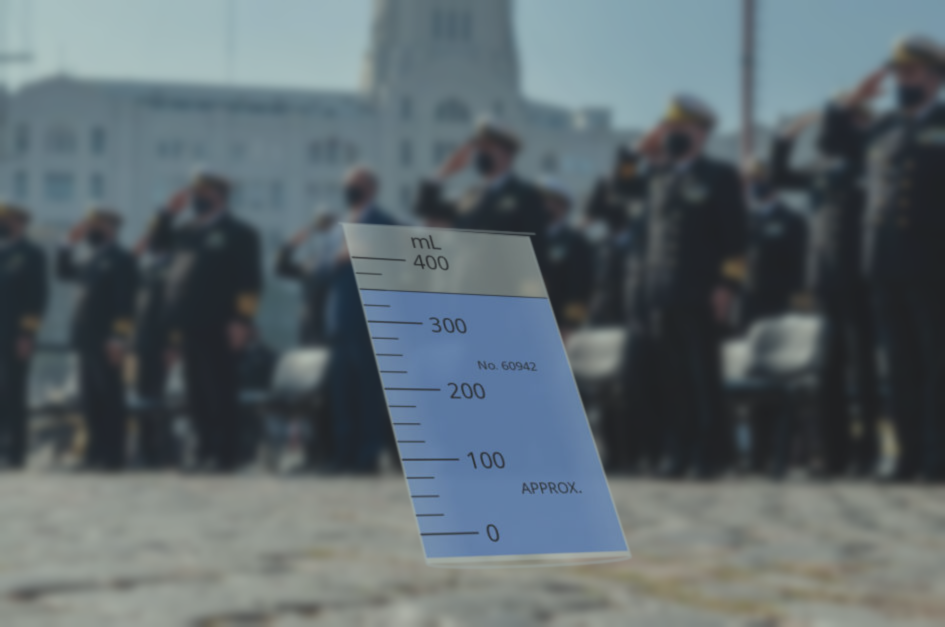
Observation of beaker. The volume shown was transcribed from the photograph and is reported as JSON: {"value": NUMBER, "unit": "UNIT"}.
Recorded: {"value": 350, "unit": "mL"}
